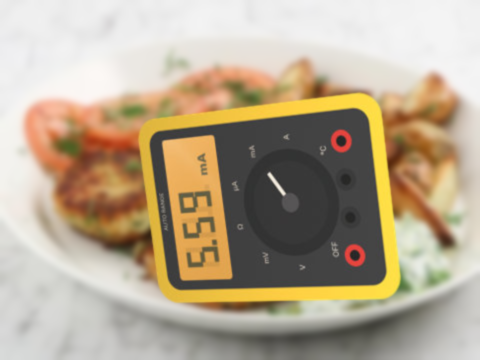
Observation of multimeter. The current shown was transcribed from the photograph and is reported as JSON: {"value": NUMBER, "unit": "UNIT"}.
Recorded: {"value": 5.59, "unit": "mA"}
